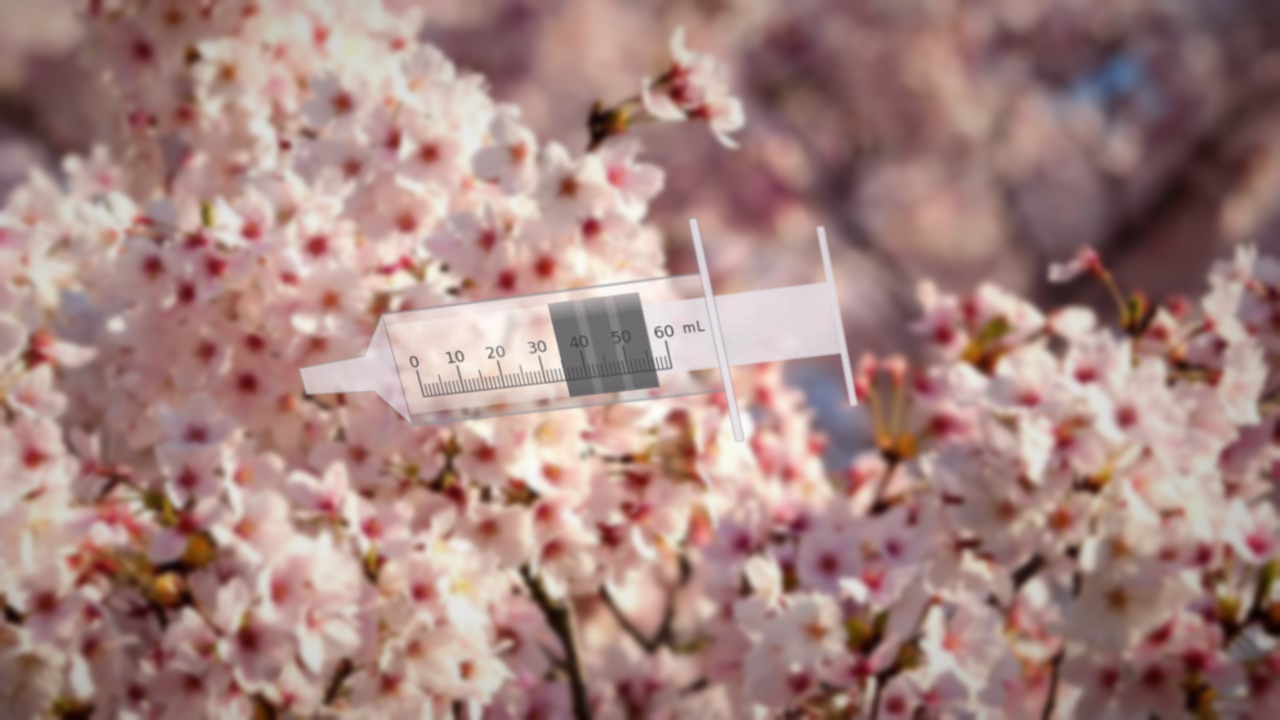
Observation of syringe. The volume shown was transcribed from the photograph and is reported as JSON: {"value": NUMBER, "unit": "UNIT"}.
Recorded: {"value": 35, "unit": "mL"}
